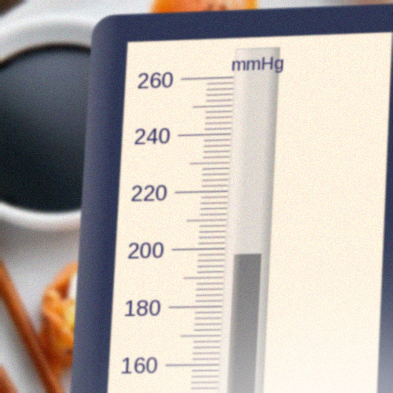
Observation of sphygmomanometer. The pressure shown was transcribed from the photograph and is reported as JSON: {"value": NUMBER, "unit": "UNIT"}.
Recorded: {"value": 198, "unit": "mmHg"}
